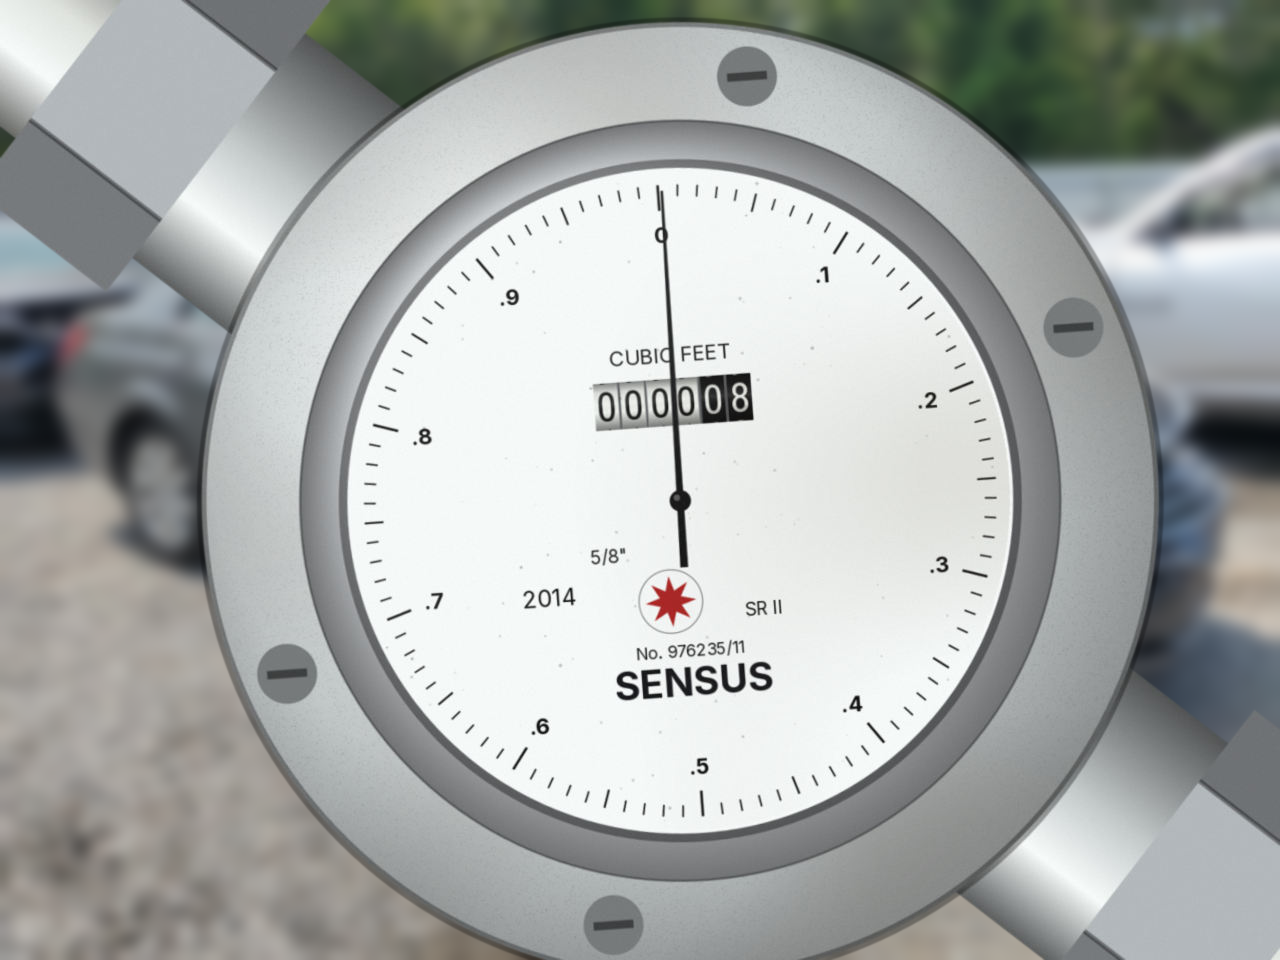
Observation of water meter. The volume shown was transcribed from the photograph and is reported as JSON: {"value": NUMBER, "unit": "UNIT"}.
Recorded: {"value": 8.00, "unit": "ft³"}
